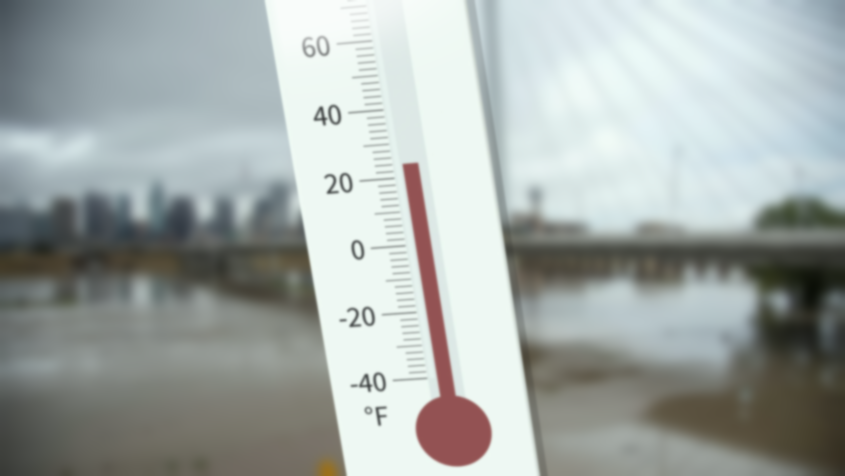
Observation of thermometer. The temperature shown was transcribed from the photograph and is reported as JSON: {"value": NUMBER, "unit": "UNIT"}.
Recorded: {"value": 24, "unit": "°F"}
